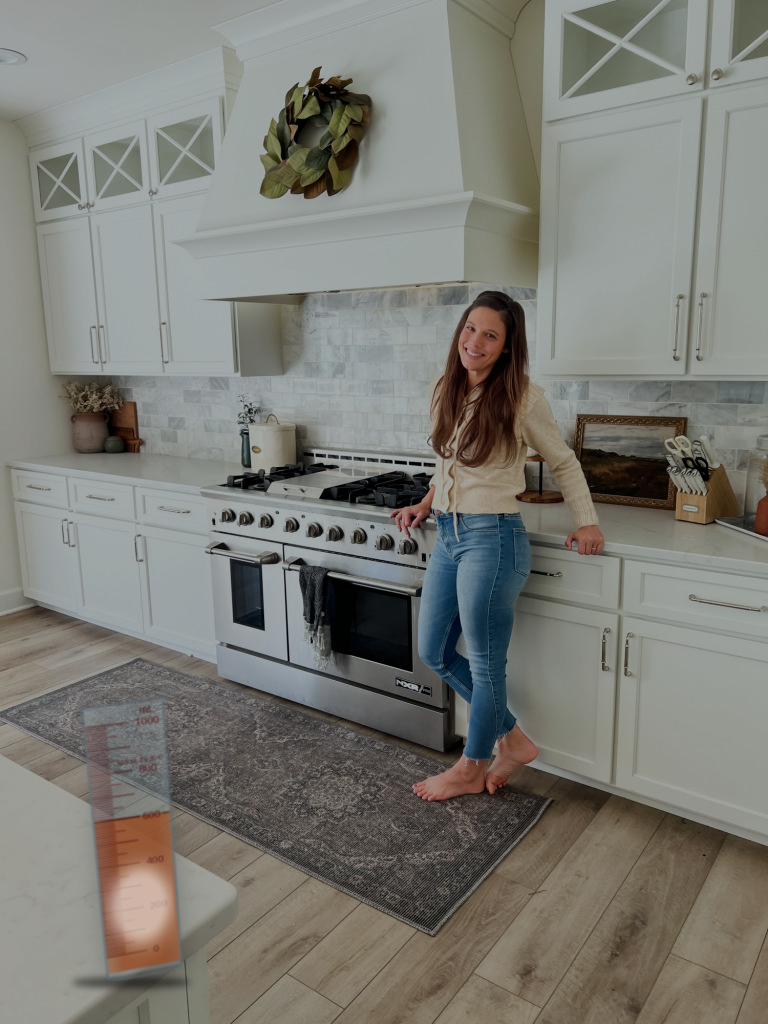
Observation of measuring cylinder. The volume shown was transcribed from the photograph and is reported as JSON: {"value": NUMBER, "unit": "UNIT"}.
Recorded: {"value": 600, "unit": "mL"}
